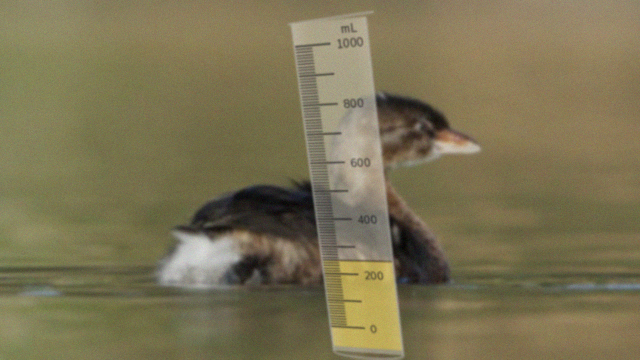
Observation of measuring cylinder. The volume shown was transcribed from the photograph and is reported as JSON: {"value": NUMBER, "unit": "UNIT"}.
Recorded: {"value": 250, "unit": "mL"}
